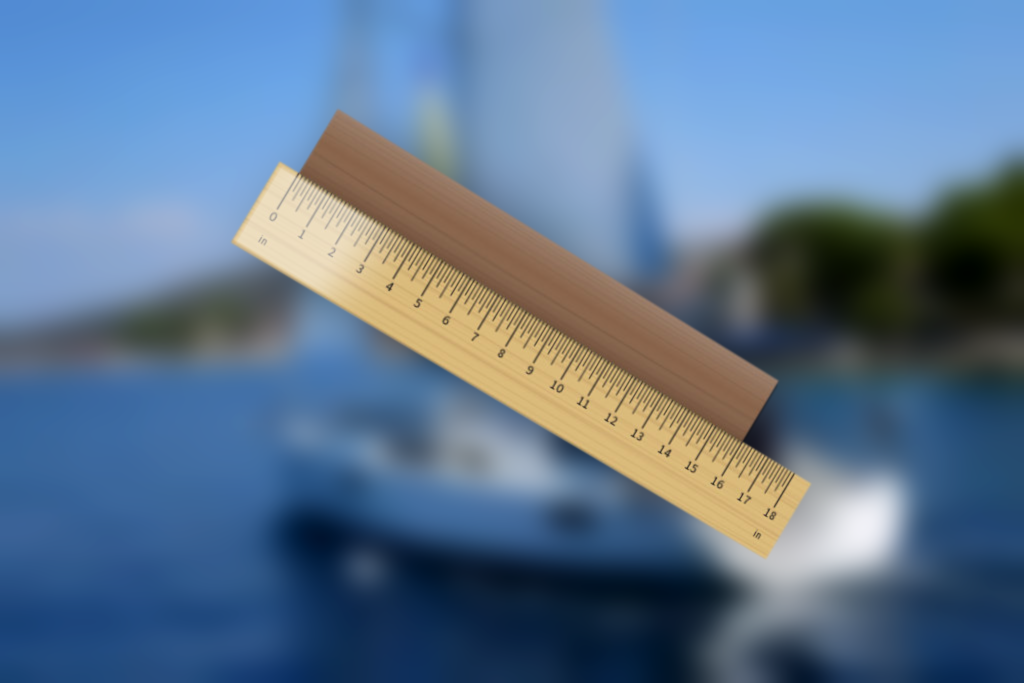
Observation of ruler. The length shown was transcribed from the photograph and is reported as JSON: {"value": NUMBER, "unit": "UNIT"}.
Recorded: {"value": 16, "unit": "in"}
